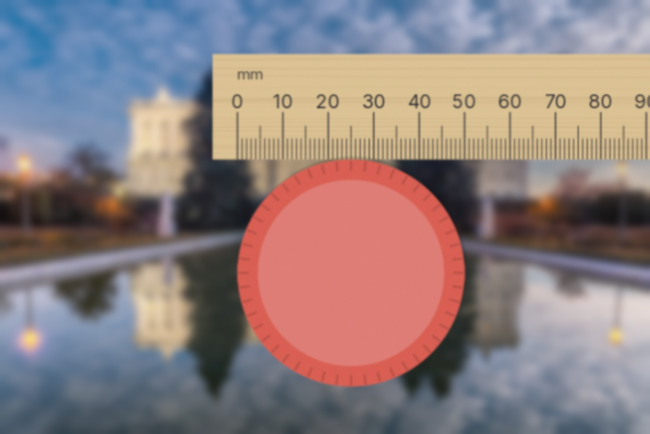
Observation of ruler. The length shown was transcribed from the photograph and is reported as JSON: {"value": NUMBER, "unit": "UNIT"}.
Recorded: {"value": 50, "unit": "mm"}
